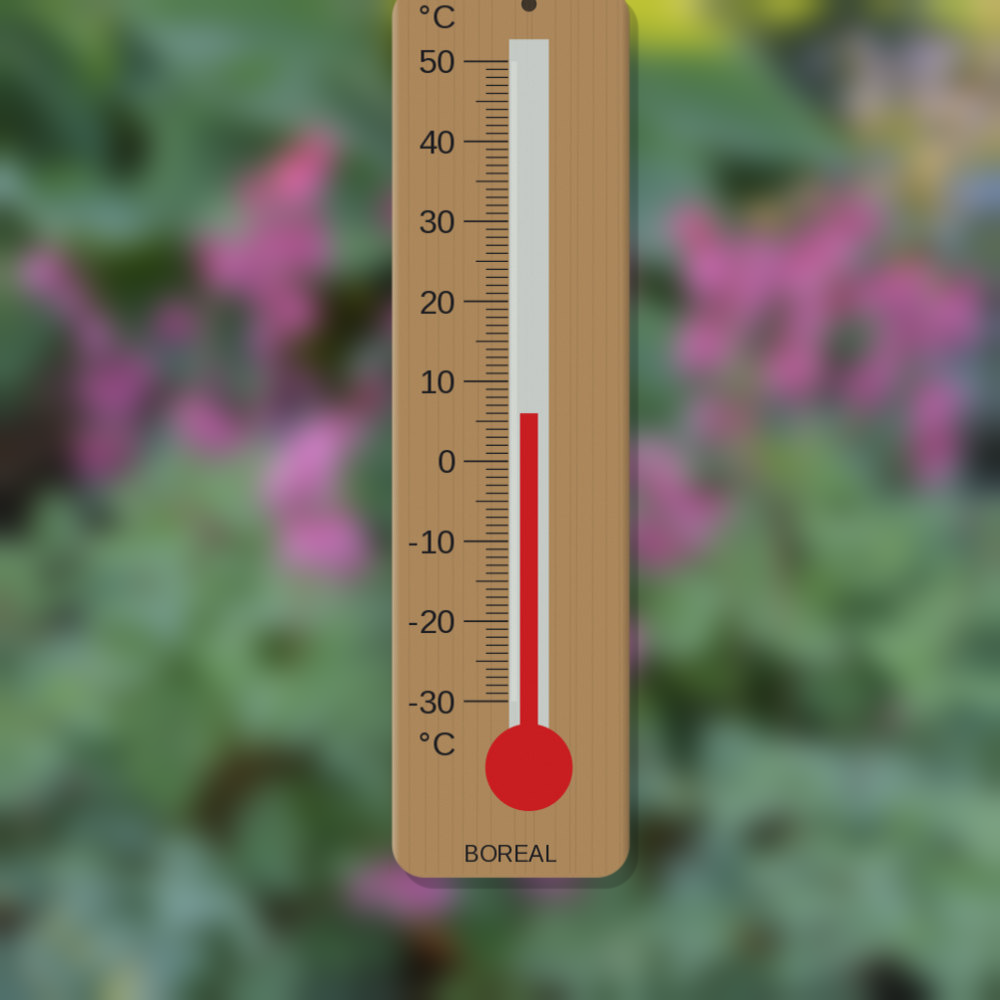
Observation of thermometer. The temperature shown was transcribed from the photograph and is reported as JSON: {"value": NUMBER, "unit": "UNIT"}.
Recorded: {"value": 6, "unit": "°C"}
